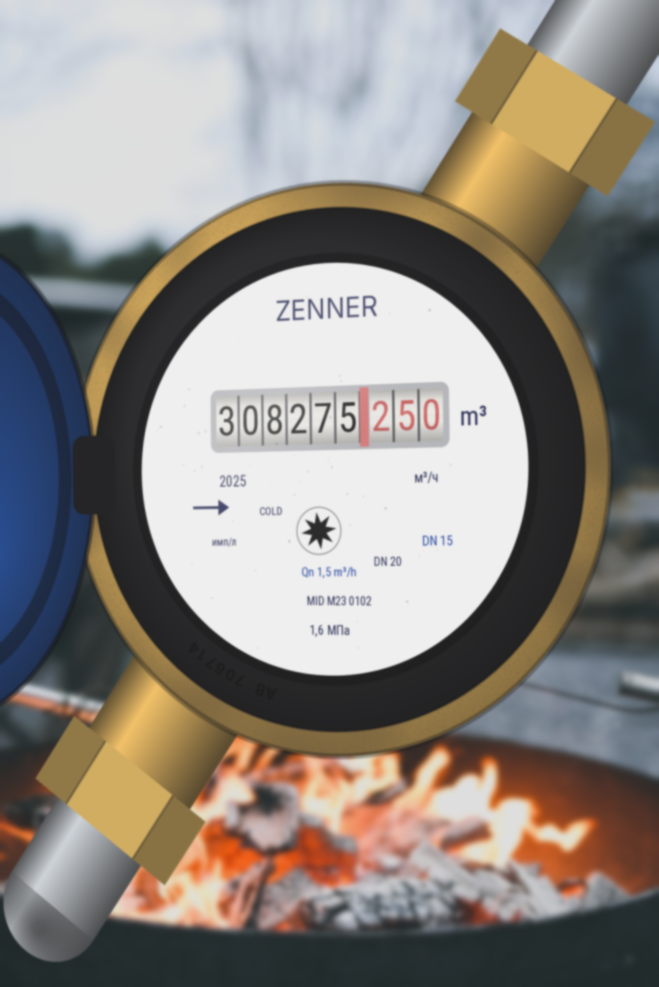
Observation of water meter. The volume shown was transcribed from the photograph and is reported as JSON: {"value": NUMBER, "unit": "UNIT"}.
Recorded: {"value": 308275.250, "unit": "m³"}
